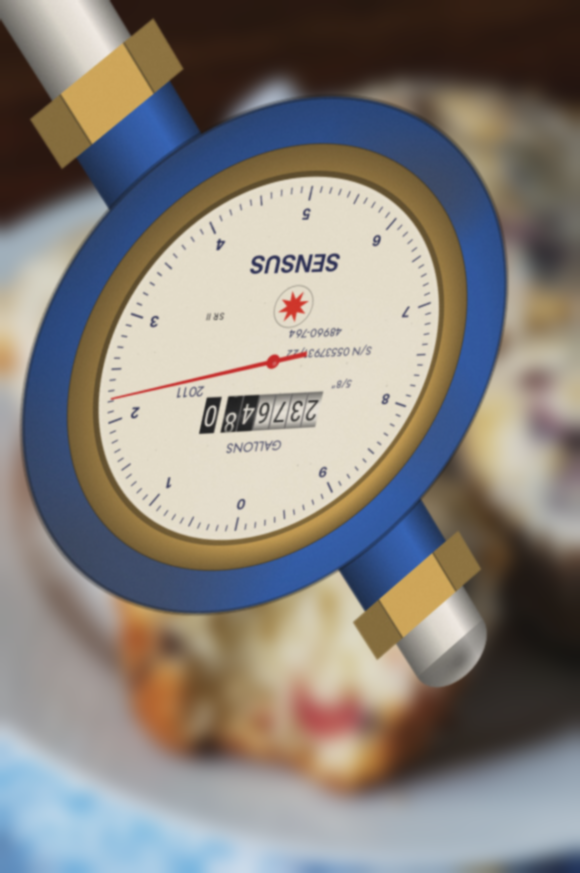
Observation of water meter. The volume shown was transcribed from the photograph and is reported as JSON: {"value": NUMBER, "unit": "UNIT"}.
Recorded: {"value": 2376482.2, "unit": "gal"}
